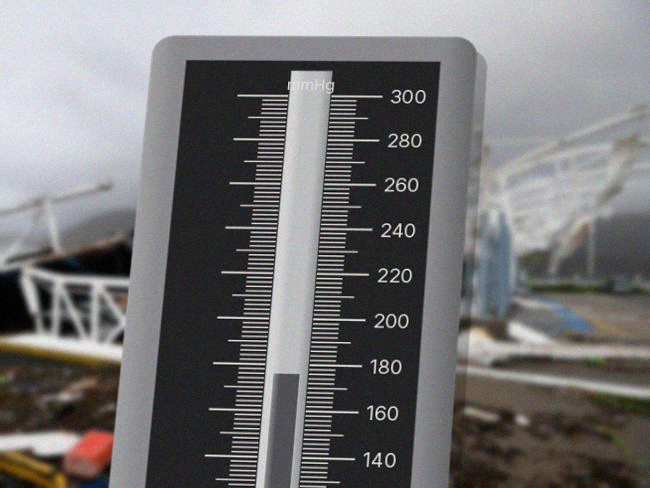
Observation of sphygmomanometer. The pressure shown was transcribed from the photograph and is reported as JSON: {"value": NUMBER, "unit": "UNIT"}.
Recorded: {"value": 176, "unit": "mmHg"}
